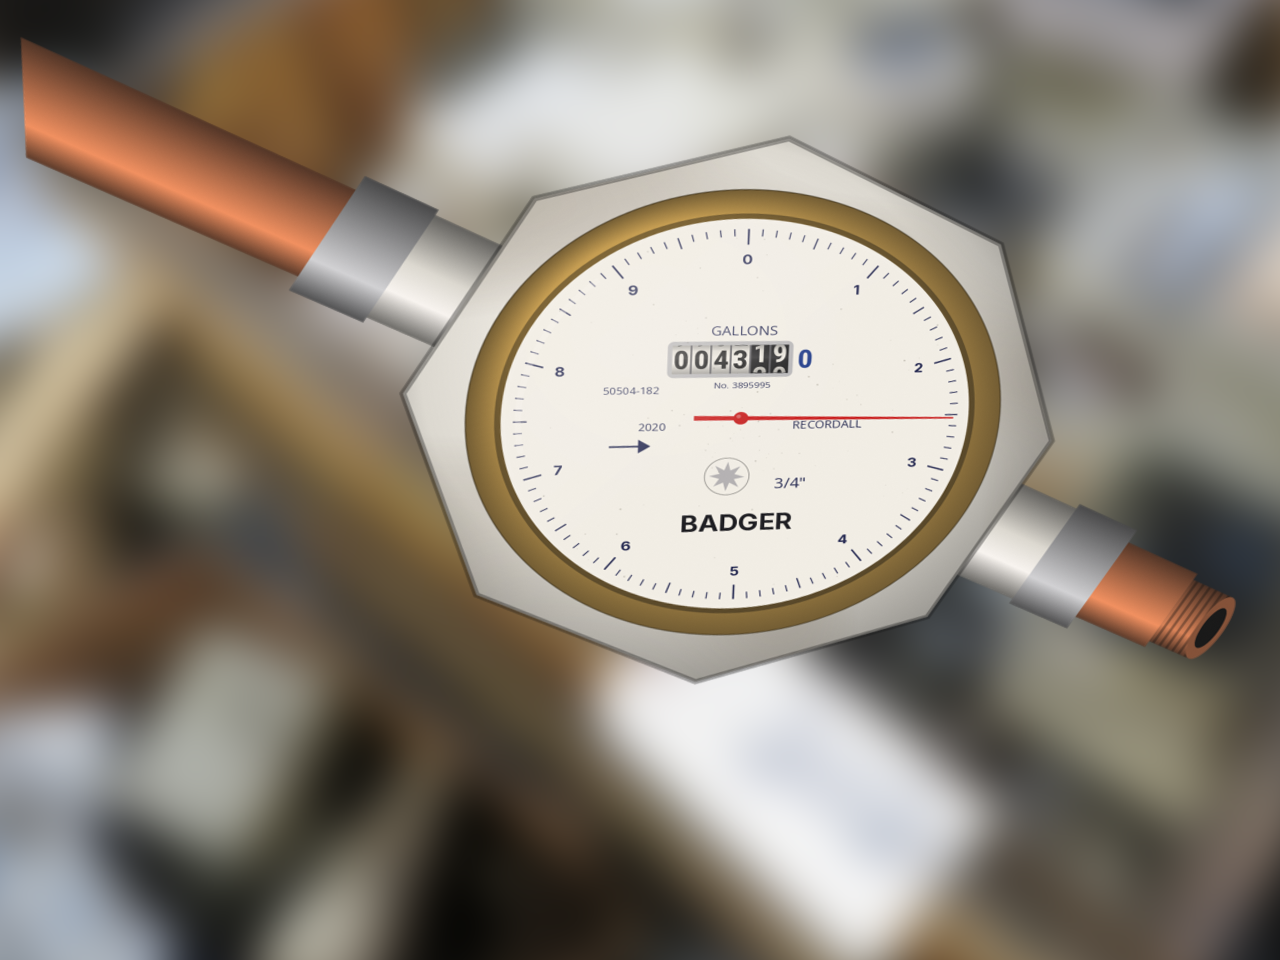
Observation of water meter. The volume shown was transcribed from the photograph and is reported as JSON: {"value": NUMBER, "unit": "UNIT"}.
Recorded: {"value": 43192.5, "unit": "gal"}
